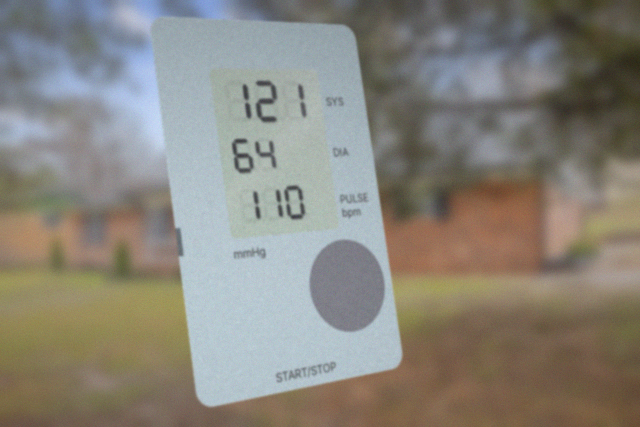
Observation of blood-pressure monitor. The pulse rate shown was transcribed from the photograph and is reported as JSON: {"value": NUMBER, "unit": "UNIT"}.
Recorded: {"value": 110, "unit": "bpm"}
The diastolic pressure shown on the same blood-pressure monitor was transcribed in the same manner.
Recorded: {"value": 64, "unit": "mmHg"}
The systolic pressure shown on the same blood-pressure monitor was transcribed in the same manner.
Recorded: {"value": 121, "unit": "mmHg"}
